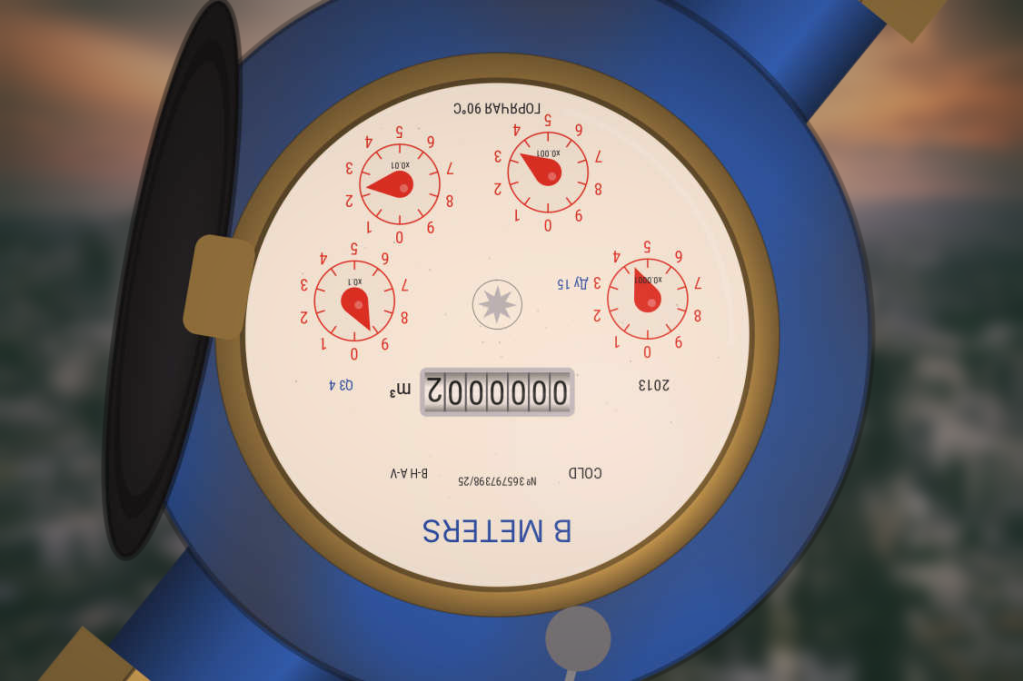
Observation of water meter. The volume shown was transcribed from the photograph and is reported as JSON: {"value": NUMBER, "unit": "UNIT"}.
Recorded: {"value": 1.9234, "unit": "m³"}
